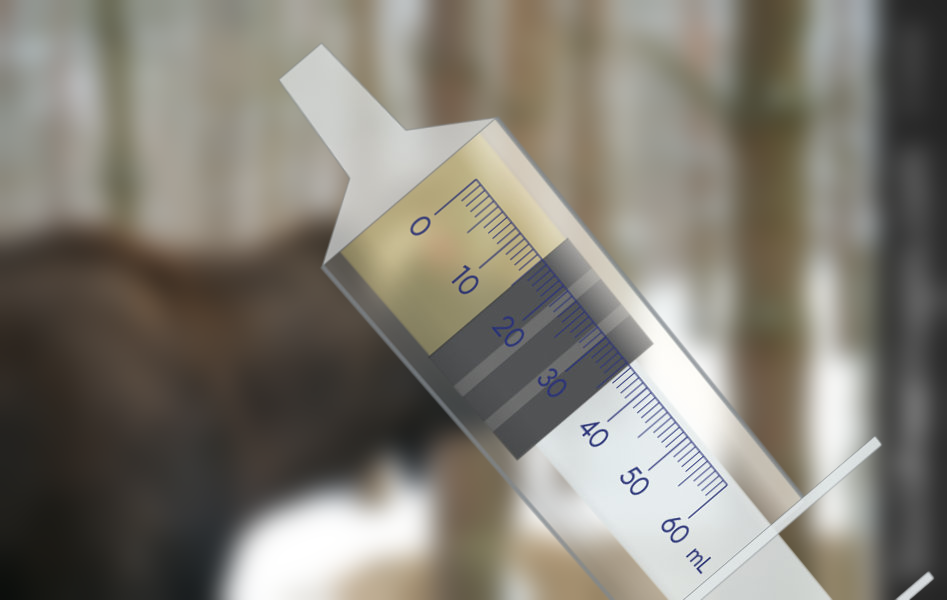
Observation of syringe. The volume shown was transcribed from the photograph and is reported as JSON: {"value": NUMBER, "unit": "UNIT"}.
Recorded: {"value": 15, "unit": "mL"}
